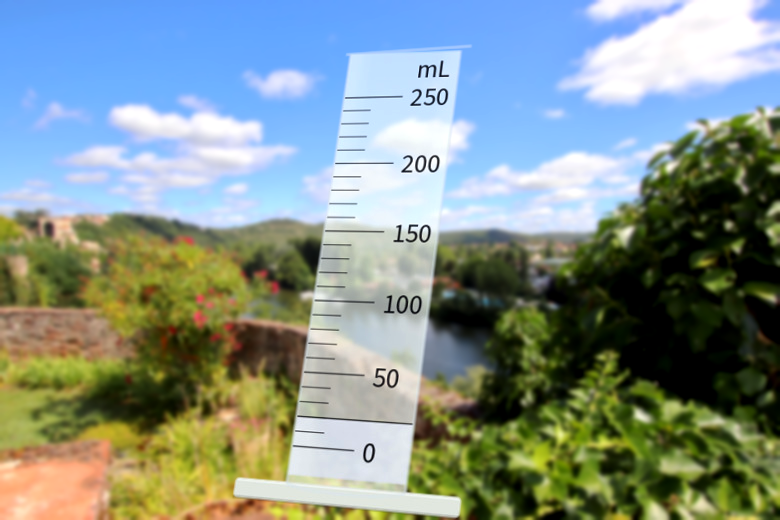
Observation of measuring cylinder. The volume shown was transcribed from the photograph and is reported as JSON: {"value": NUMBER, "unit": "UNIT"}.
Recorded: {"value": 20, "unit": "mL"}
